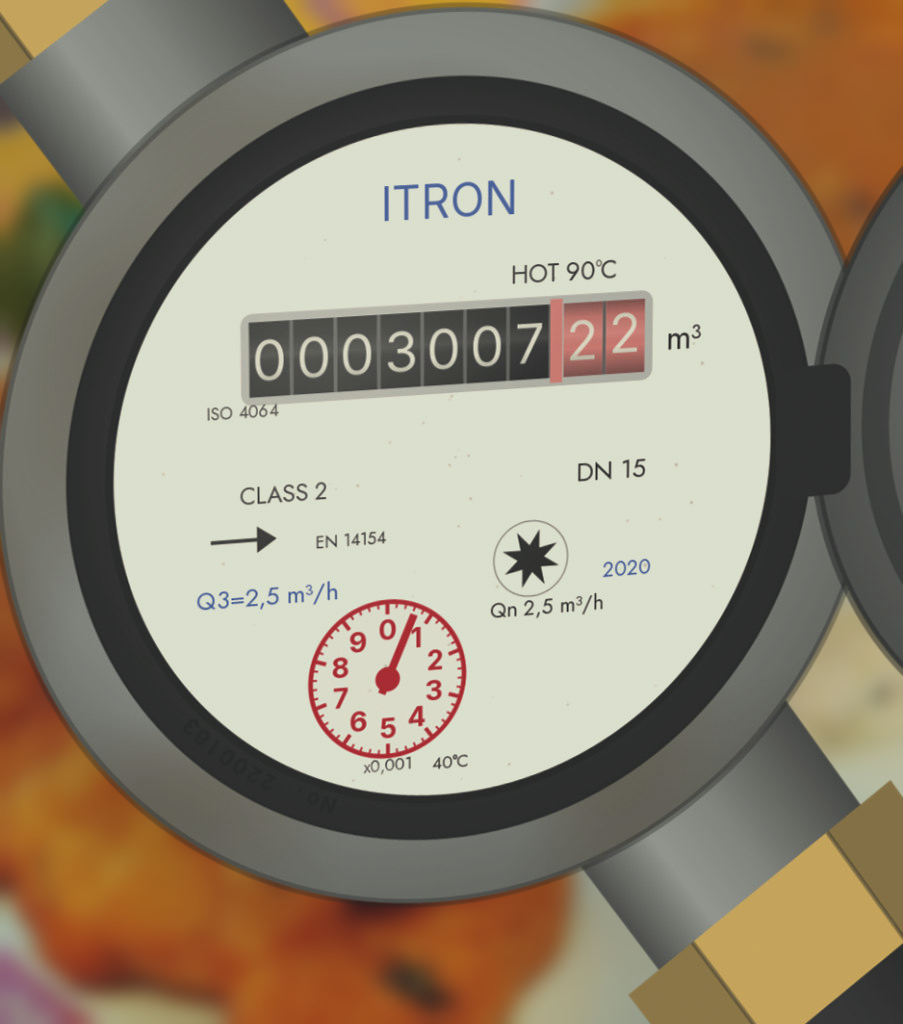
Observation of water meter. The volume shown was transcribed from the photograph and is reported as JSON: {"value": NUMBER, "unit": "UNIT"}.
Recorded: {"value": 3007.220, "unit": "m³"}
